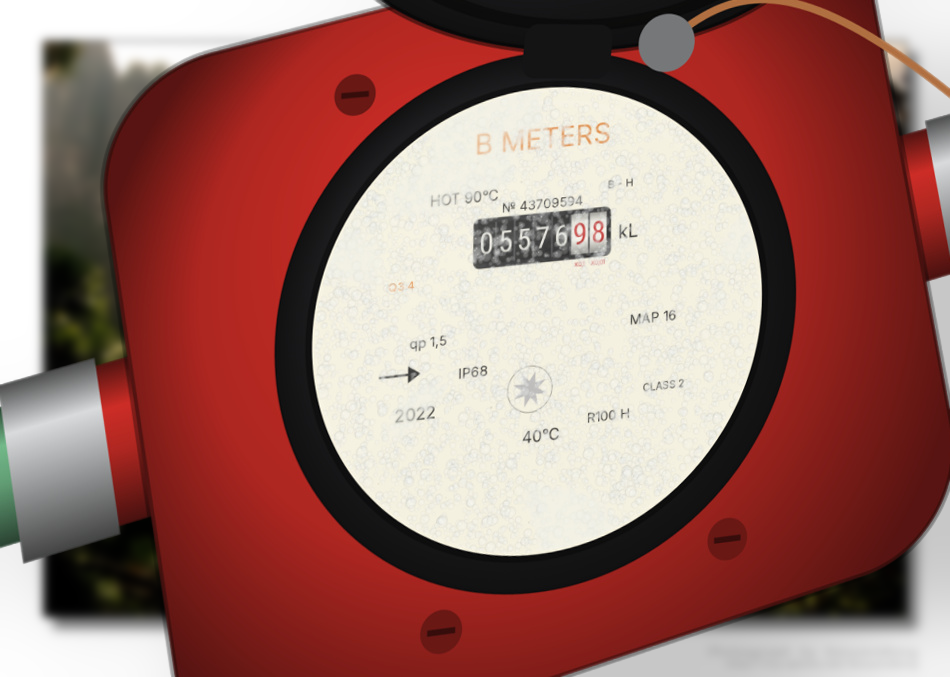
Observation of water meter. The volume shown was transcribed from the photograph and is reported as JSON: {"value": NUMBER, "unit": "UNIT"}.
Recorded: {"value": 5576.98, "unit": "kL"}
